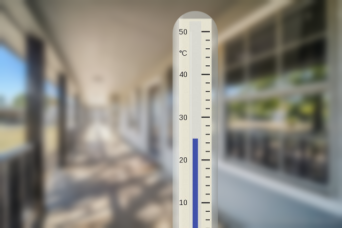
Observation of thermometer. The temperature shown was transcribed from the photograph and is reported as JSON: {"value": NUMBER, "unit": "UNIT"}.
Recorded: {"value": 25, "unit": "°C"}
